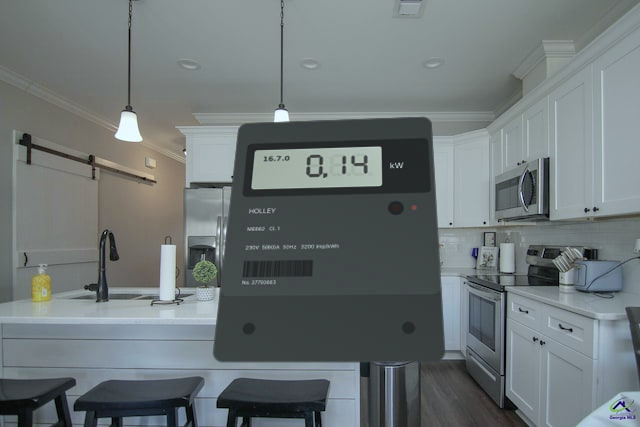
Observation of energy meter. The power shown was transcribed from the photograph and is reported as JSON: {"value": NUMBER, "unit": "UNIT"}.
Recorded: {"value": 0.14, "unit": "kW"}
